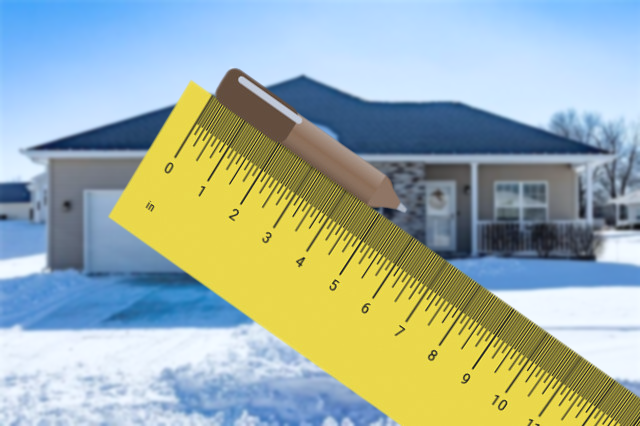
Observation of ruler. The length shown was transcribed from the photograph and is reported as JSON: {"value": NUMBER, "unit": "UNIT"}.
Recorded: {"value": 5.5, "unit": "in"}
